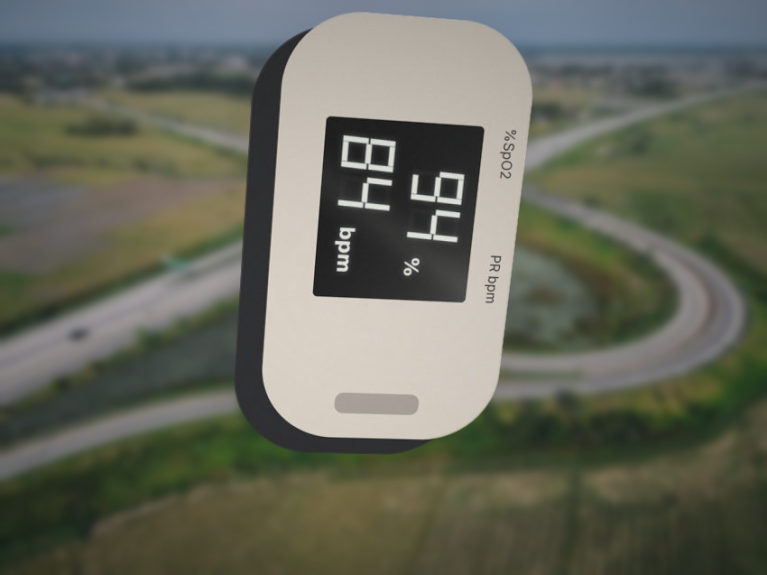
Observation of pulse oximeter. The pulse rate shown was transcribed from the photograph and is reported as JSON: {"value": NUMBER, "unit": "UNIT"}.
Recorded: {"value": 84, "unit": "bpm"}
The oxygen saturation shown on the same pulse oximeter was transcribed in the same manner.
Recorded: {"value": 94, "unit": "%"}
